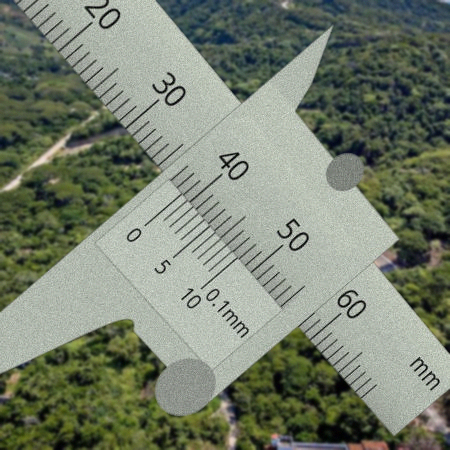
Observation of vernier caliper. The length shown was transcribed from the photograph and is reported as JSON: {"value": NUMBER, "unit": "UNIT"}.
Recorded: {"value": 38.8, "unit": "mm"}
